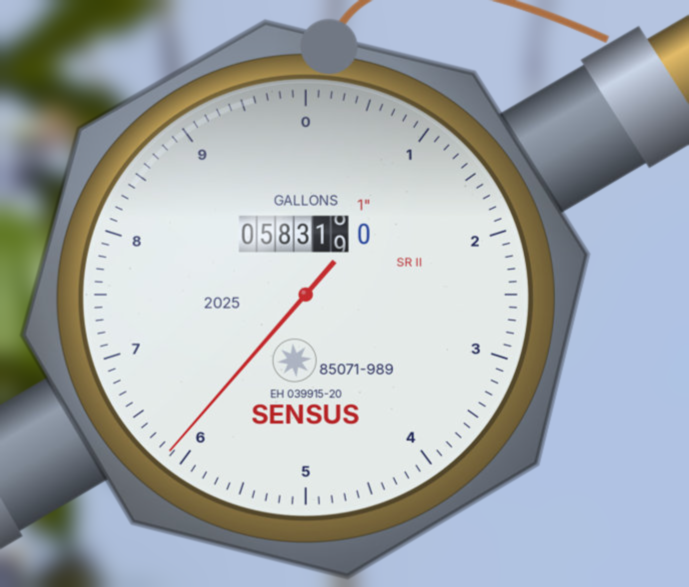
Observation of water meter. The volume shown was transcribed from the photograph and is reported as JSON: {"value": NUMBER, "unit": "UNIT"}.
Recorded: {"value": 583186.1, "unit": "gal"}
